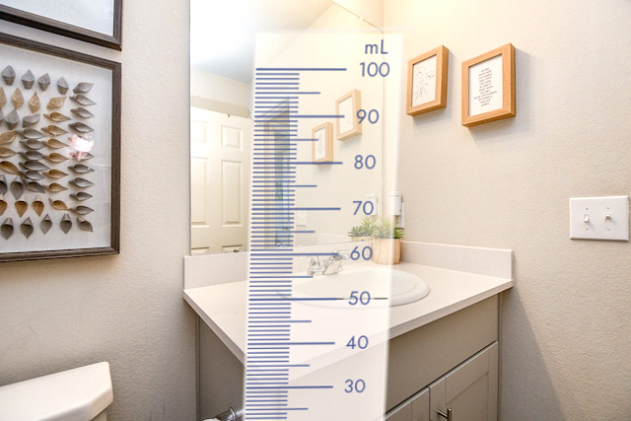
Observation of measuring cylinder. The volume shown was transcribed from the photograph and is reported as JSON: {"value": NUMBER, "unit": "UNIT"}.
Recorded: {"value": 50, "unit": "mL"}
